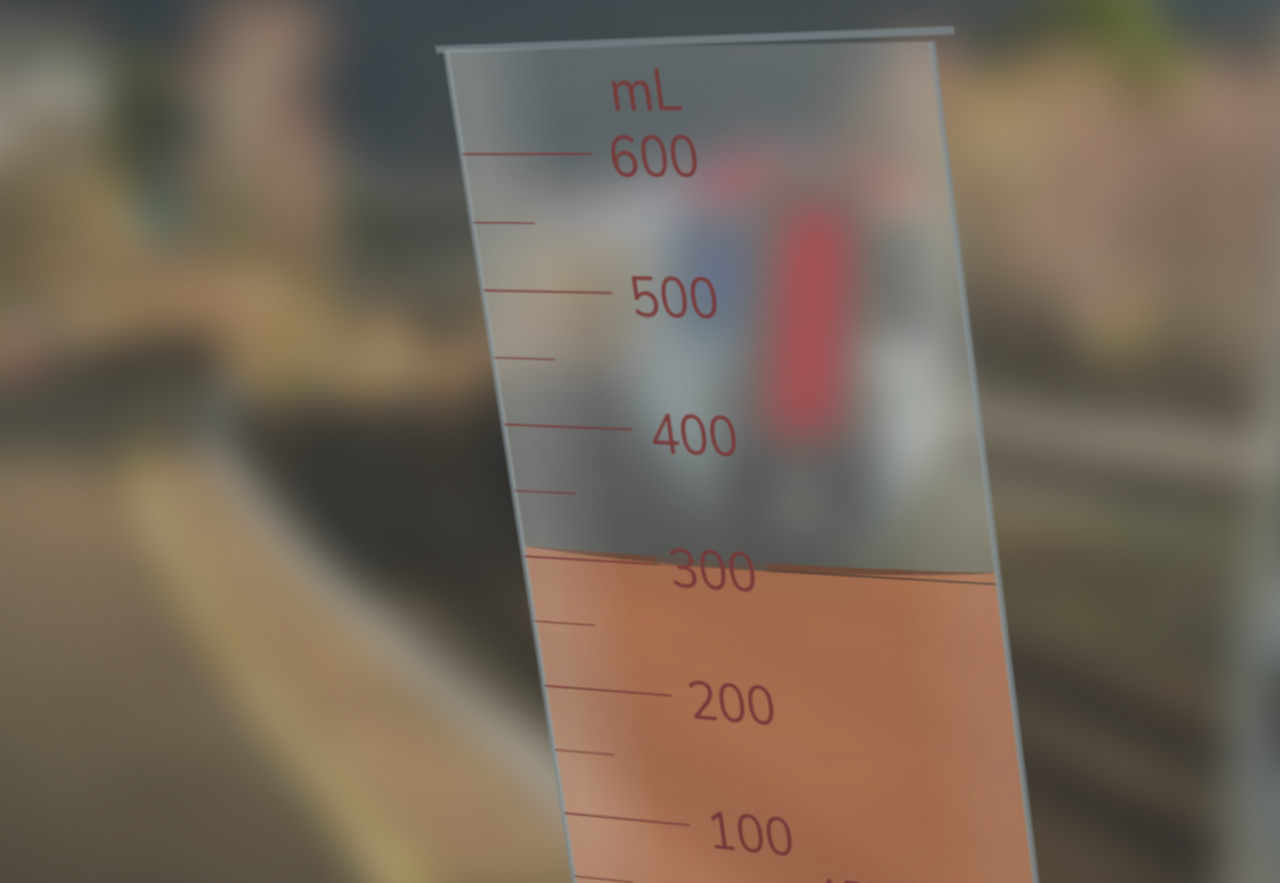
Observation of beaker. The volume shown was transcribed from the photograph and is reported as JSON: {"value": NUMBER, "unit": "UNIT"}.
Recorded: {"value": 300, "unit": "mL"}
